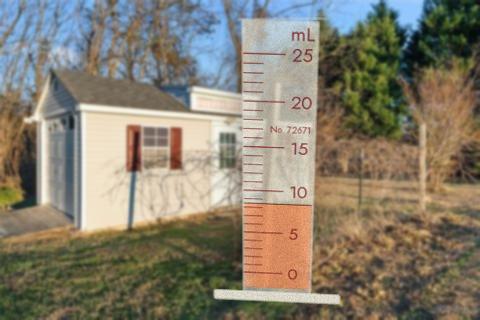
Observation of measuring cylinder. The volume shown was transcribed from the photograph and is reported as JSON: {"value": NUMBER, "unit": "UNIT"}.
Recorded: {"value": 8.5, "unit": "mL"}
